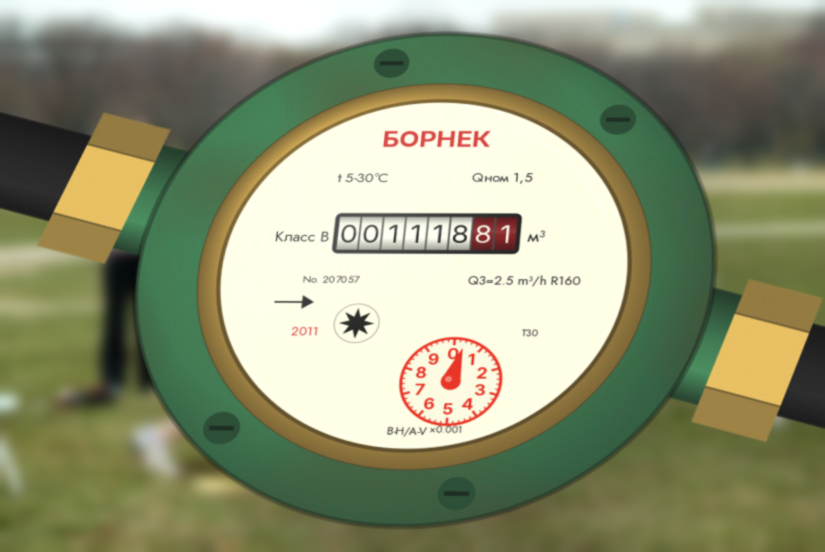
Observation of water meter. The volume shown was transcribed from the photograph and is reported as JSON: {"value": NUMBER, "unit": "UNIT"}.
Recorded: {"value": 1118.810, "unit": "m³"}
